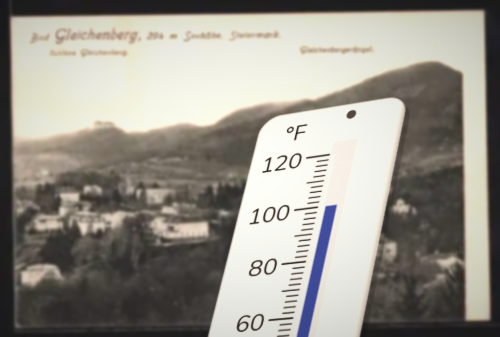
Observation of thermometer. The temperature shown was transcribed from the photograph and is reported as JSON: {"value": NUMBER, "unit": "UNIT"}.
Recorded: {"value": 100, "unit": "°F"}
